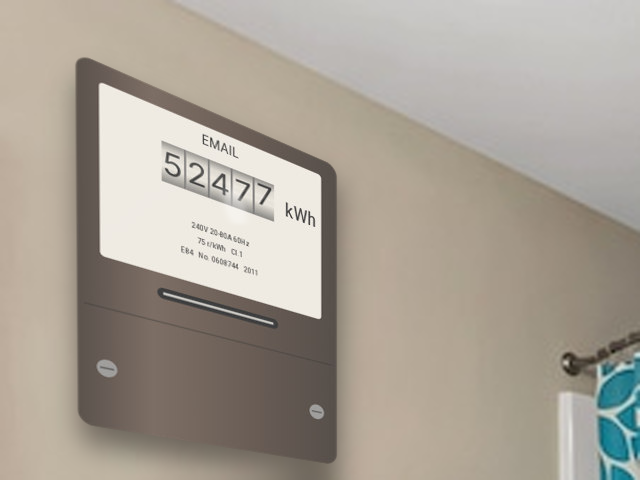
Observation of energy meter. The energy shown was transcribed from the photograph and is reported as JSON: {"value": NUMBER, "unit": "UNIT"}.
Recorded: {"value": 52477, "unit": "kWh"}
